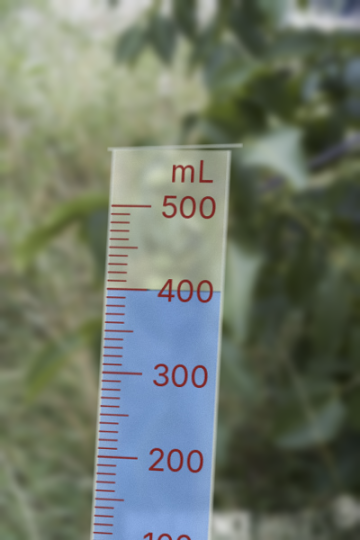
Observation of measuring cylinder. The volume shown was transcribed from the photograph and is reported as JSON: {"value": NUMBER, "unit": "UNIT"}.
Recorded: {"value": 400, "unit": "mL"}
